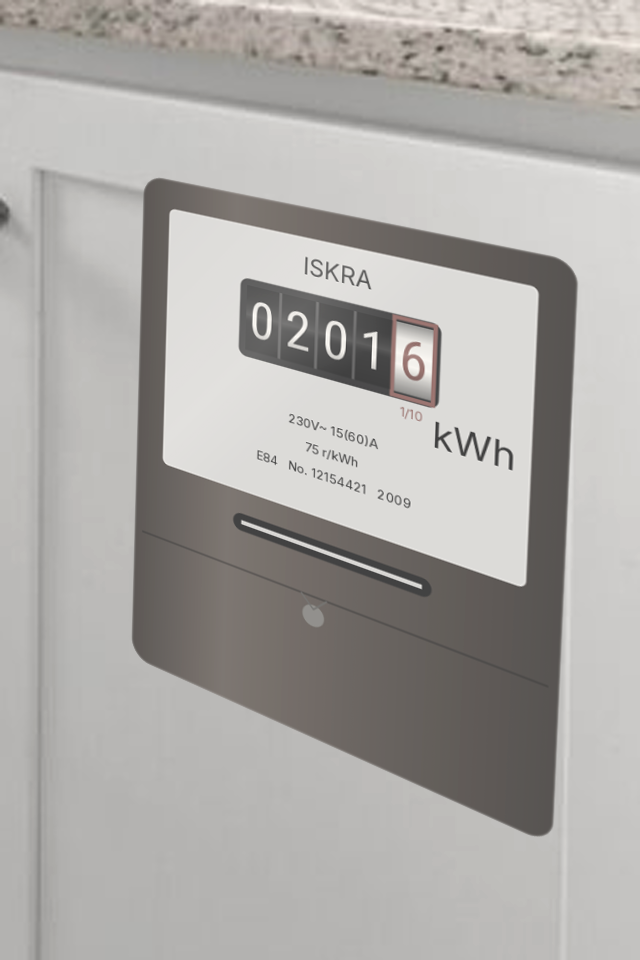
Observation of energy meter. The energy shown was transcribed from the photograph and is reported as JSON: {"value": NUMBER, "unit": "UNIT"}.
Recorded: {"value": 201.6, "unit": "kWh"}
